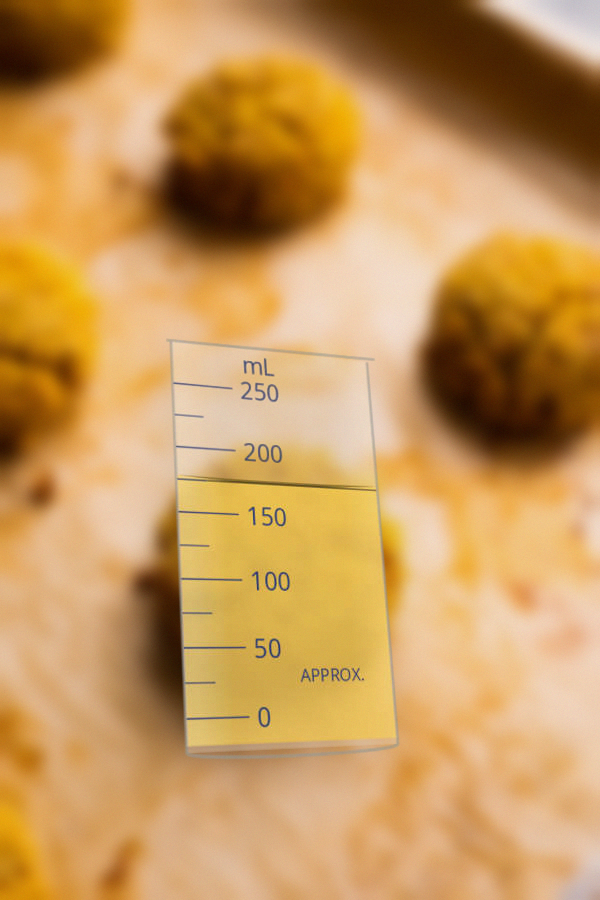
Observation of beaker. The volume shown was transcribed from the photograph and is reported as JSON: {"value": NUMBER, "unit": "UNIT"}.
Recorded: {"value": 175, "unit": "mL"}
